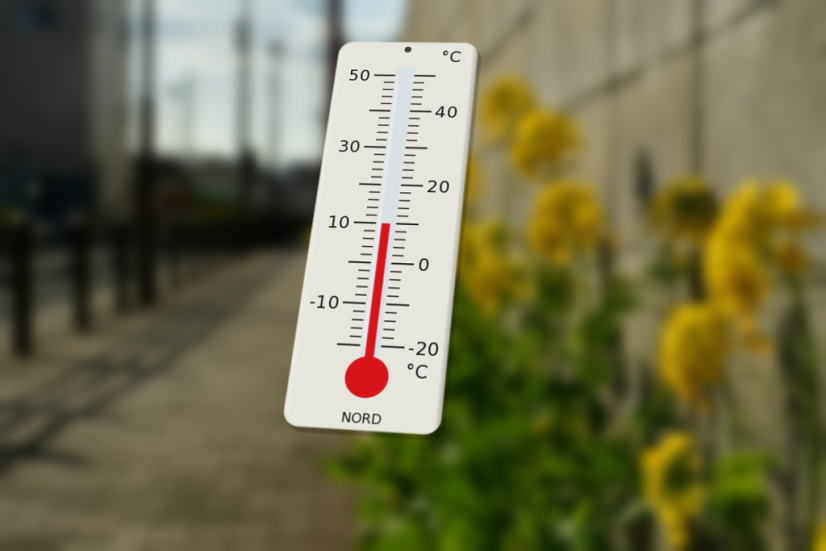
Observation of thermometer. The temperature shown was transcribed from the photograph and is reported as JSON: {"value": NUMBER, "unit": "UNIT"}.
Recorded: {"value": 10, "unit": "°C"}
